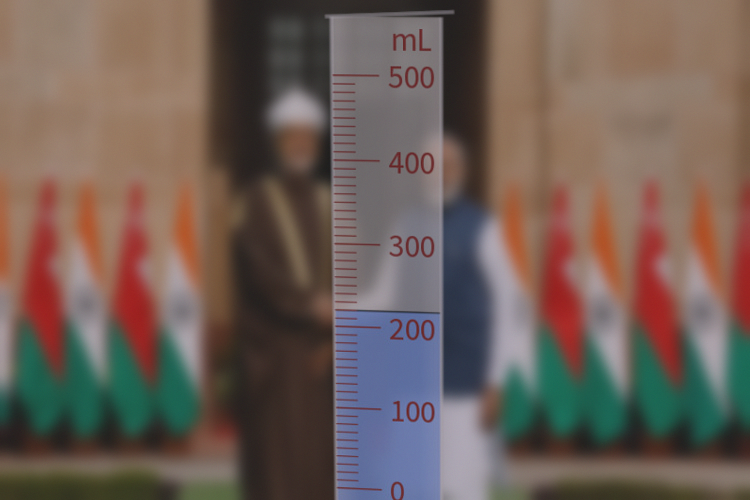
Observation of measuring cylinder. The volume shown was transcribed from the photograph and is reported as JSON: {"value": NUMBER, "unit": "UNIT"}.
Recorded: {"value": 220, "unit": "mL"}
